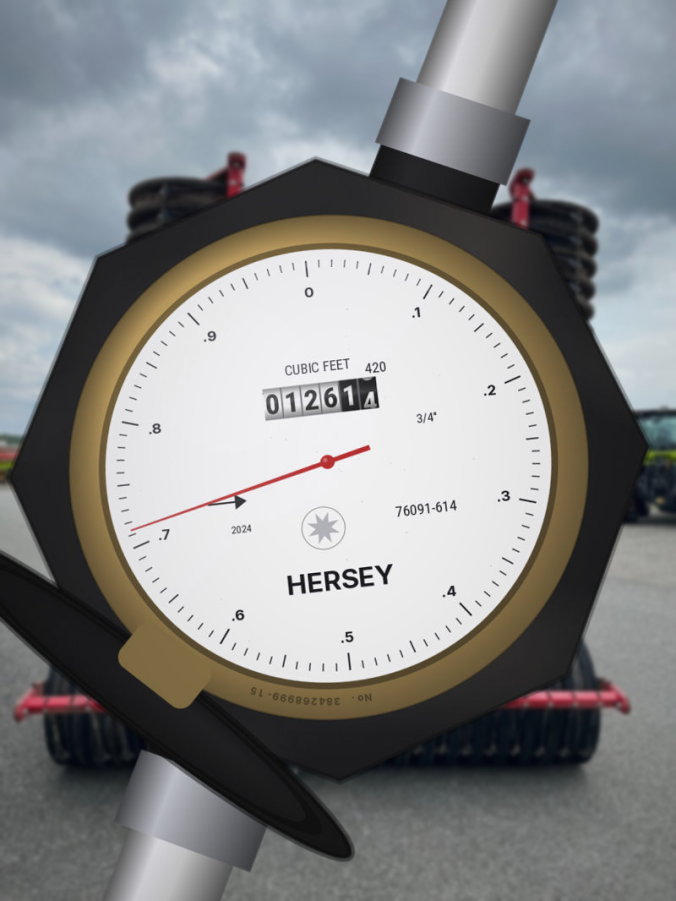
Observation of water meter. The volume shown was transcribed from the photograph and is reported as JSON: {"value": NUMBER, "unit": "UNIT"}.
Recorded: {"value": 12613.71, "unit": "ft³"}
